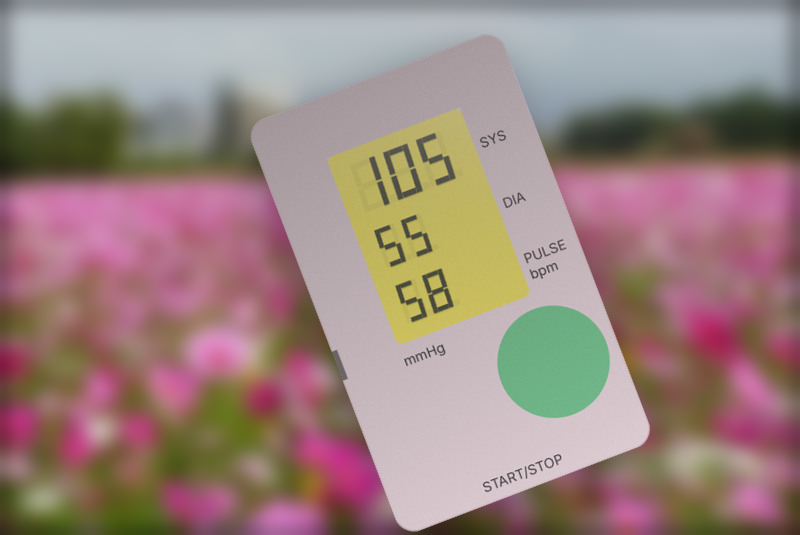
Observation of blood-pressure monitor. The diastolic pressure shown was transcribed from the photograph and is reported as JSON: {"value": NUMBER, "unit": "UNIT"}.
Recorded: {"value": 55, "unit": "mmHg"}
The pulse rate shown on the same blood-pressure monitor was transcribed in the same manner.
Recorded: {"value": 58, "unit": "bpm"}
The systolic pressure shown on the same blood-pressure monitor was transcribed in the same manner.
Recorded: {"value": 105, "unit": "mmHg"}
